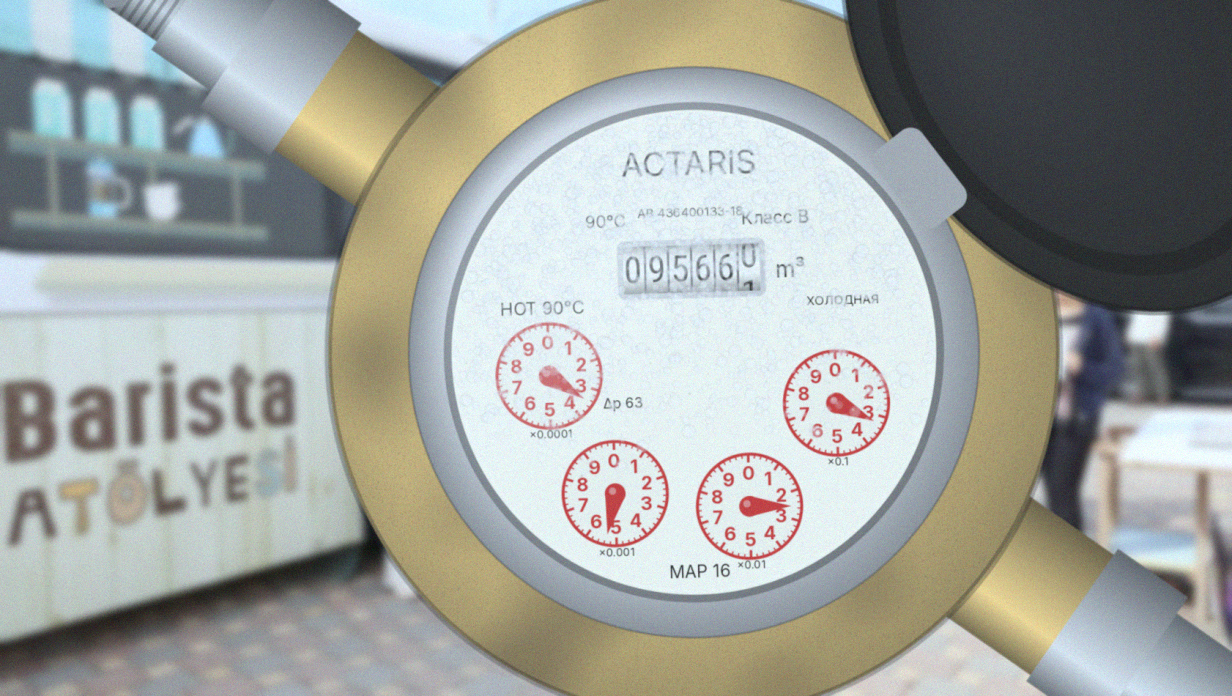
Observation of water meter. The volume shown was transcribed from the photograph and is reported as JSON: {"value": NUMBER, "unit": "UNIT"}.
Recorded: {"value": 95660.3253, "unit": "m³"}
